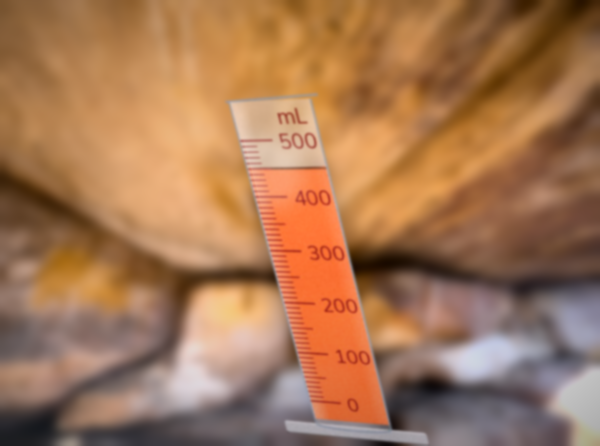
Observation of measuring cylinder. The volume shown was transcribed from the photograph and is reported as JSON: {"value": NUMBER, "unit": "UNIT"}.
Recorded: {"value": 450, "unit": "mL"}
